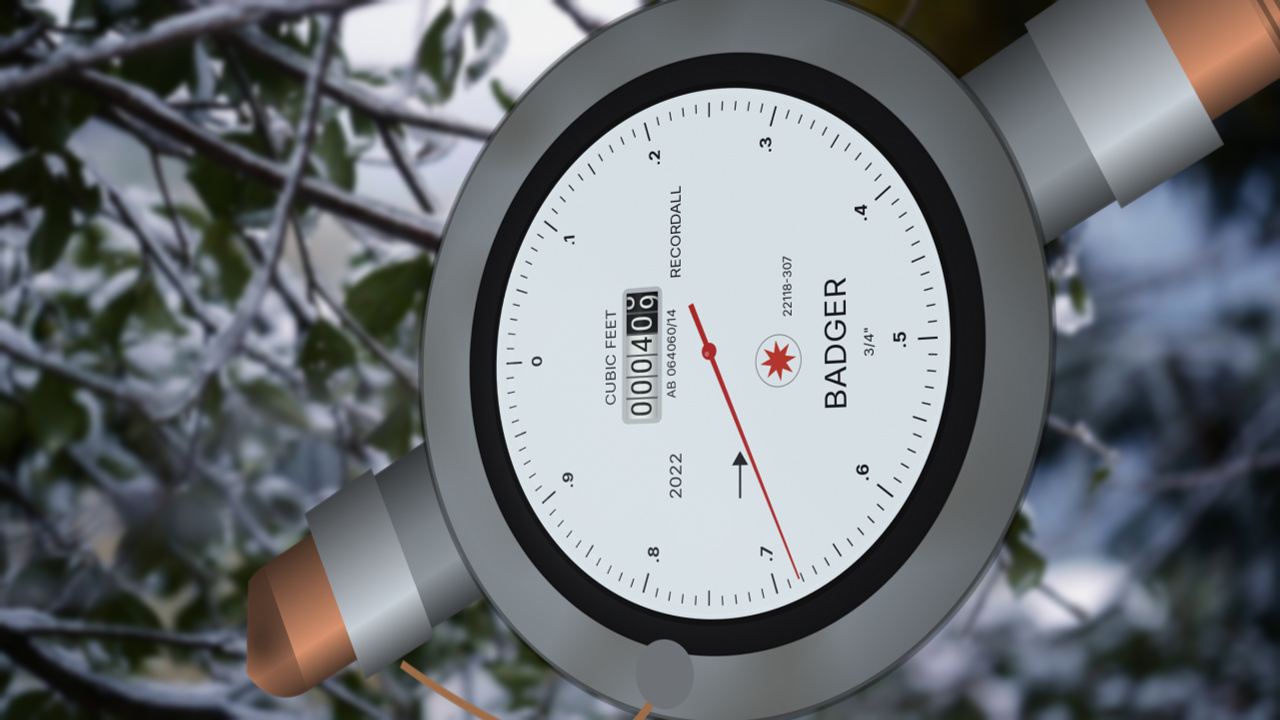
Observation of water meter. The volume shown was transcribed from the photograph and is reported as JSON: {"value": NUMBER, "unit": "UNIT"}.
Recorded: {"value": 408.68, "unit": "ft³"}
